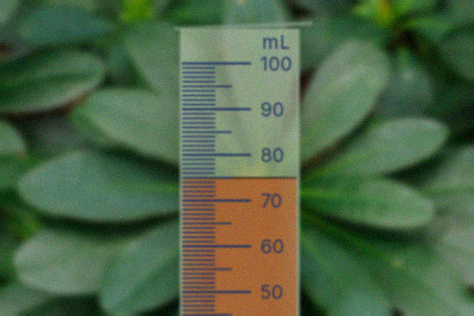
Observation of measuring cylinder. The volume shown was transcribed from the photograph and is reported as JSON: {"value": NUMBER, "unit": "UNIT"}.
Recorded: {"value": 75, "unit": "mL"}
